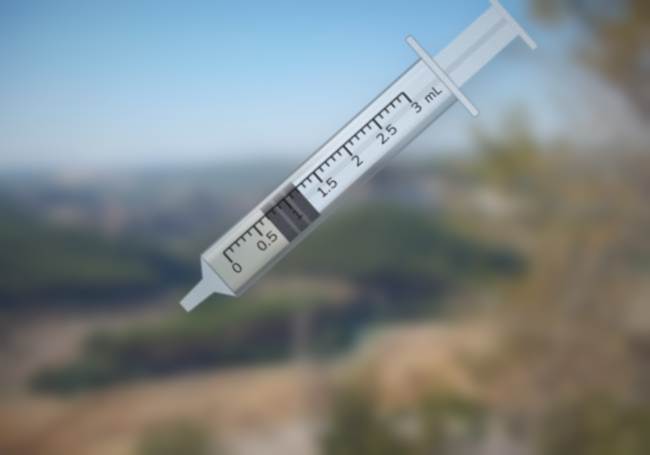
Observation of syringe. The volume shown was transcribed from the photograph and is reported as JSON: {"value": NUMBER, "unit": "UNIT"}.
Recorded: {"value": 0.7, "unit": "mL"}
